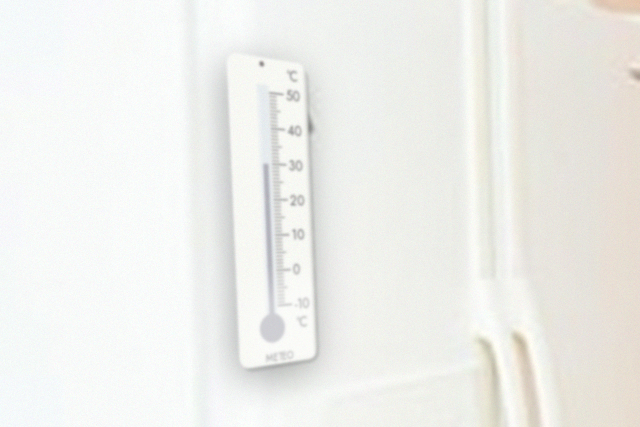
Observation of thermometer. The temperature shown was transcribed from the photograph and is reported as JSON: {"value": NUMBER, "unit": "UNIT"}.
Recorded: {"value": 30, "unit": "°C"}
